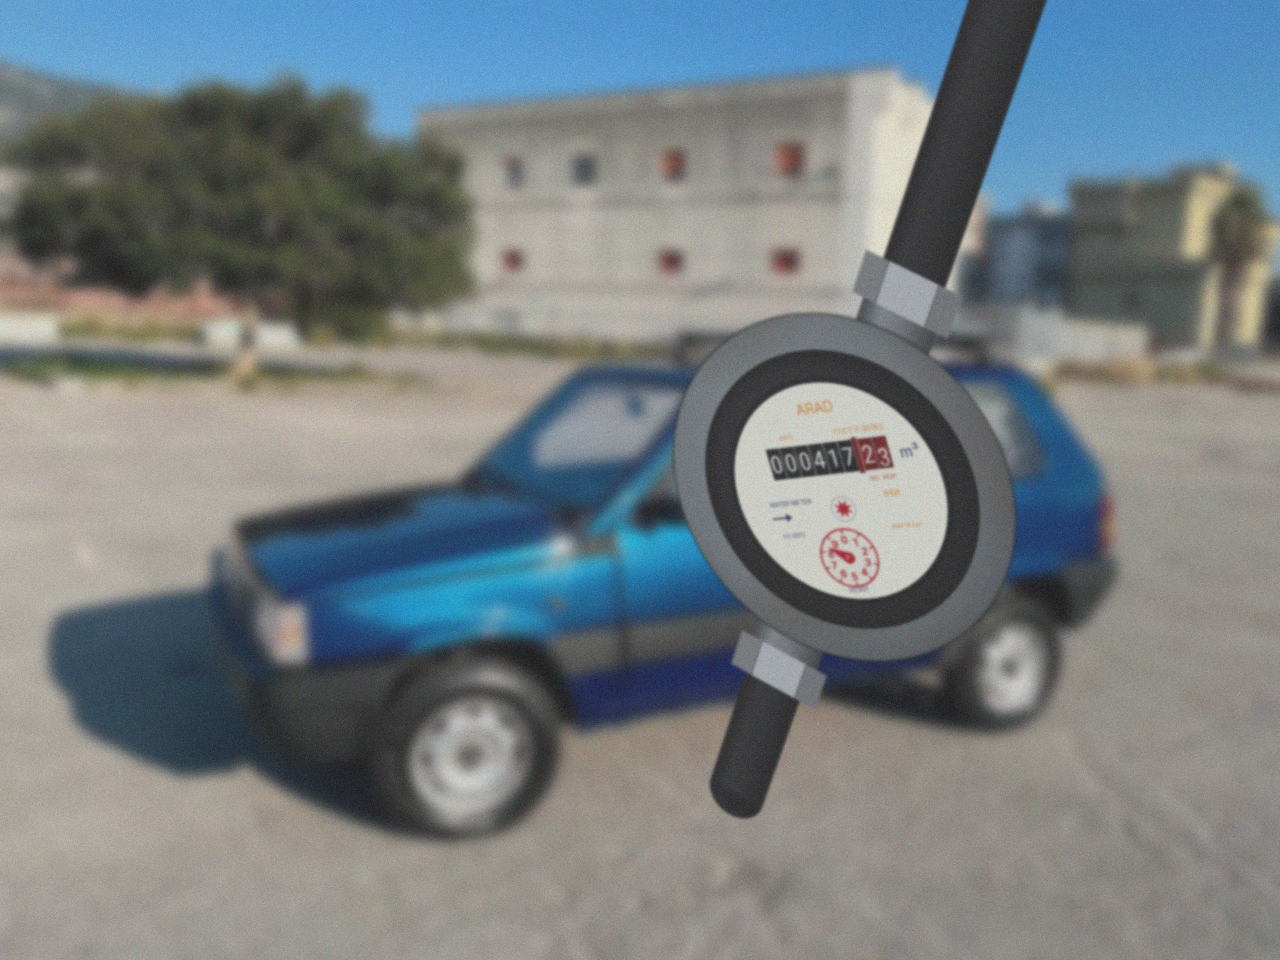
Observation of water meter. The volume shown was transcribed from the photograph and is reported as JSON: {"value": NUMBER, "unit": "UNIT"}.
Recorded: {"value": 417.228, "unit": "m³"}
